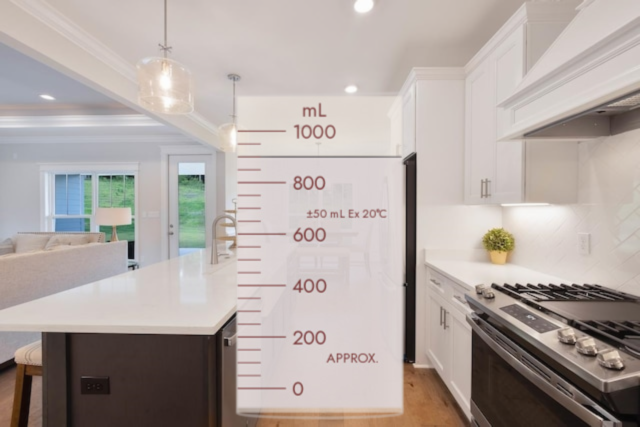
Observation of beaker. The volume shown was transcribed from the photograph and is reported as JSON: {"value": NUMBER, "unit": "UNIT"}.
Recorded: {"value": 900, "unit": "mL"}
